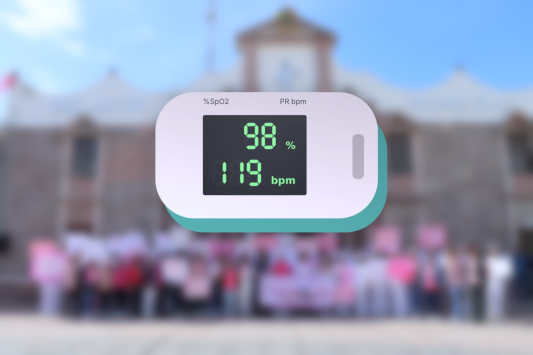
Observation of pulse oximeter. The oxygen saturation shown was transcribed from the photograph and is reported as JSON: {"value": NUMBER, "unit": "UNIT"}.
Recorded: {"value": 98, "unit": "%"}
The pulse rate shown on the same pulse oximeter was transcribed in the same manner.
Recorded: {"value": 119, "unit": "bpm"}
